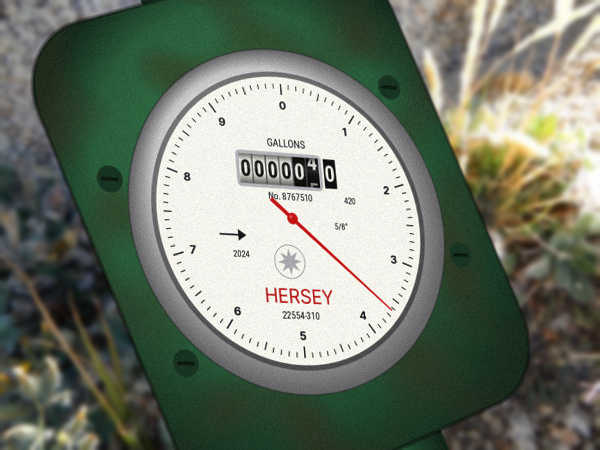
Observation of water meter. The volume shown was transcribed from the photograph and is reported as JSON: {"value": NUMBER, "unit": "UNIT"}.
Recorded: {"value": 43.6, "unit": "gal"}
